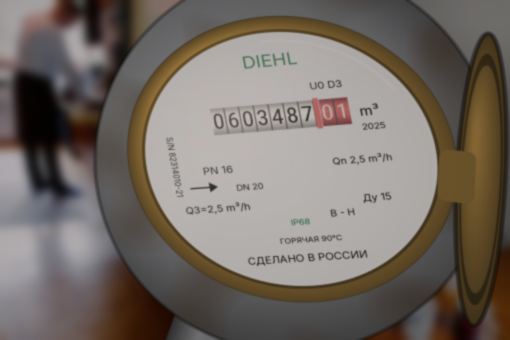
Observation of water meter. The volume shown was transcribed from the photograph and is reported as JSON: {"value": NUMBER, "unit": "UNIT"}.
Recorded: {"value": 603487.01, "unit": "m³"}
